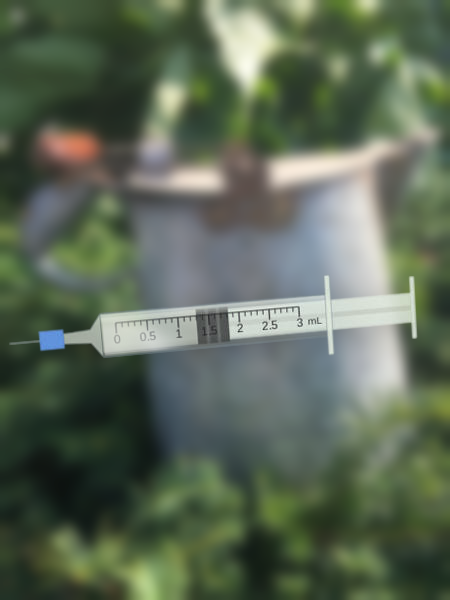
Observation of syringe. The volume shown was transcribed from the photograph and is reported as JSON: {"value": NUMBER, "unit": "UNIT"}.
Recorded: {"value": 1.3, "unit": "mL"}
